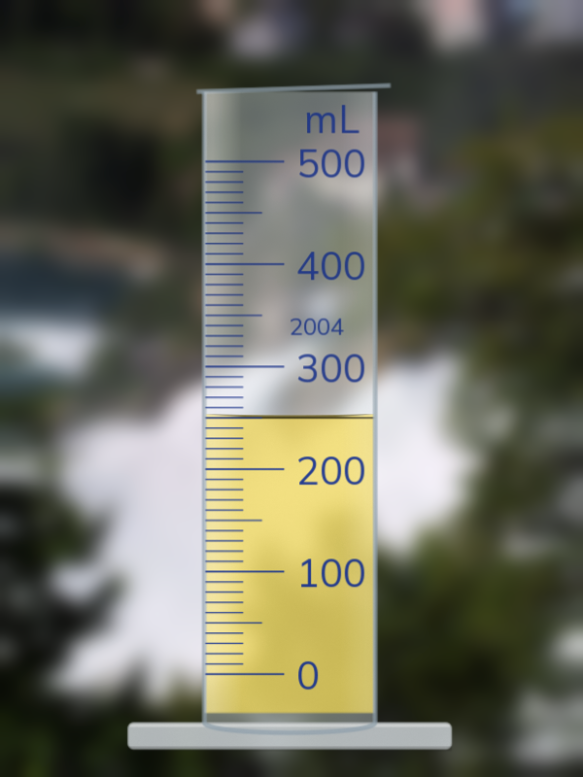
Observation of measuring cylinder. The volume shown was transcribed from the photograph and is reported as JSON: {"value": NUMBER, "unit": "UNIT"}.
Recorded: {"value": 250, "unit": "mL"}
